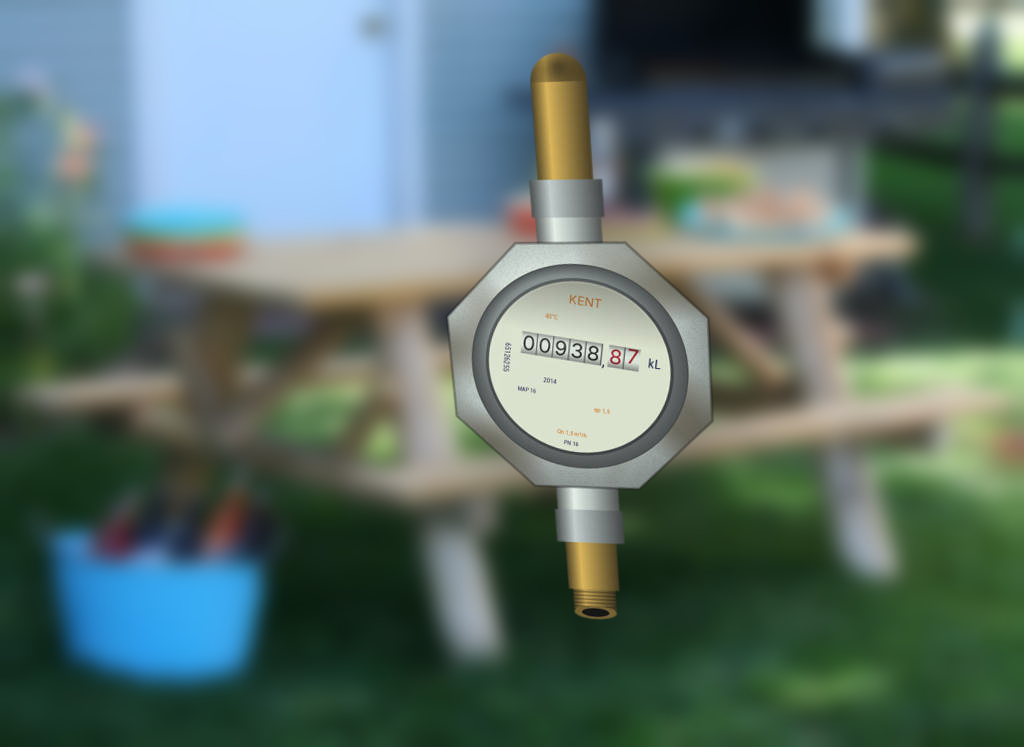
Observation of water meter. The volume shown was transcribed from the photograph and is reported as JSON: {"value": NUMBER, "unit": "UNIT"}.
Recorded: {"value": 938.87, "unit": "kL"}
